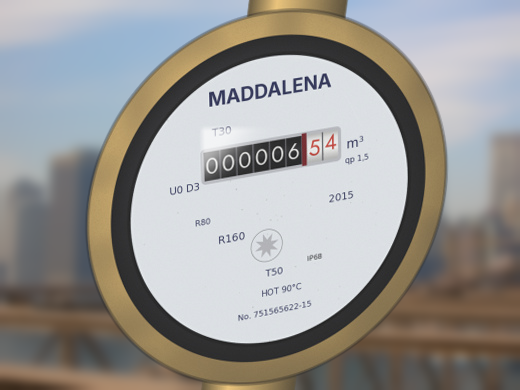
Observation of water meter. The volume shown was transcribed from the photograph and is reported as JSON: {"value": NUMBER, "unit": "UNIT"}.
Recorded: {"value": 6.54, "unit": "m³"}
